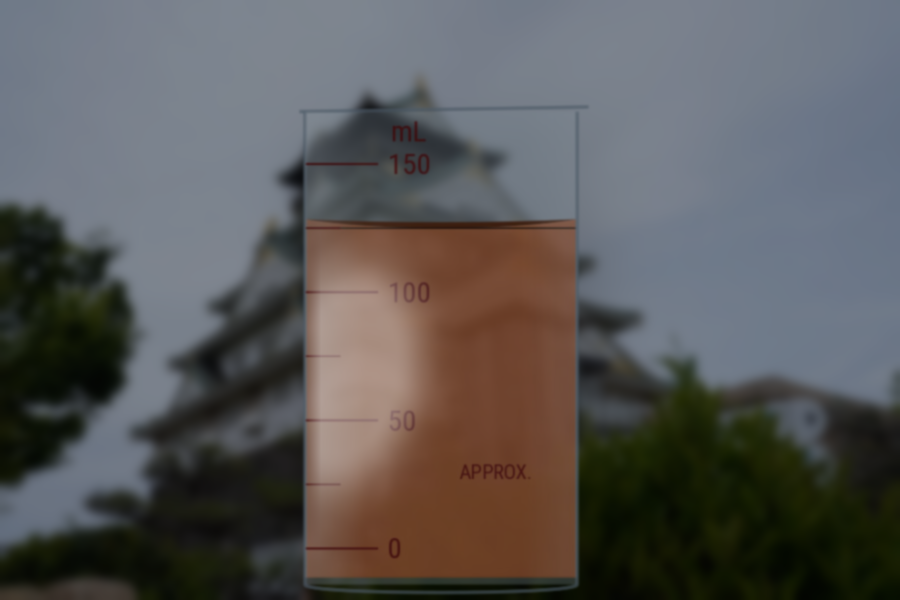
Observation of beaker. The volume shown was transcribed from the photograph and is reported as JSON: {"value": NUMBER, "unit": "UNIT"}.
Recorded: {"value": 125, "unit": "mL"}
